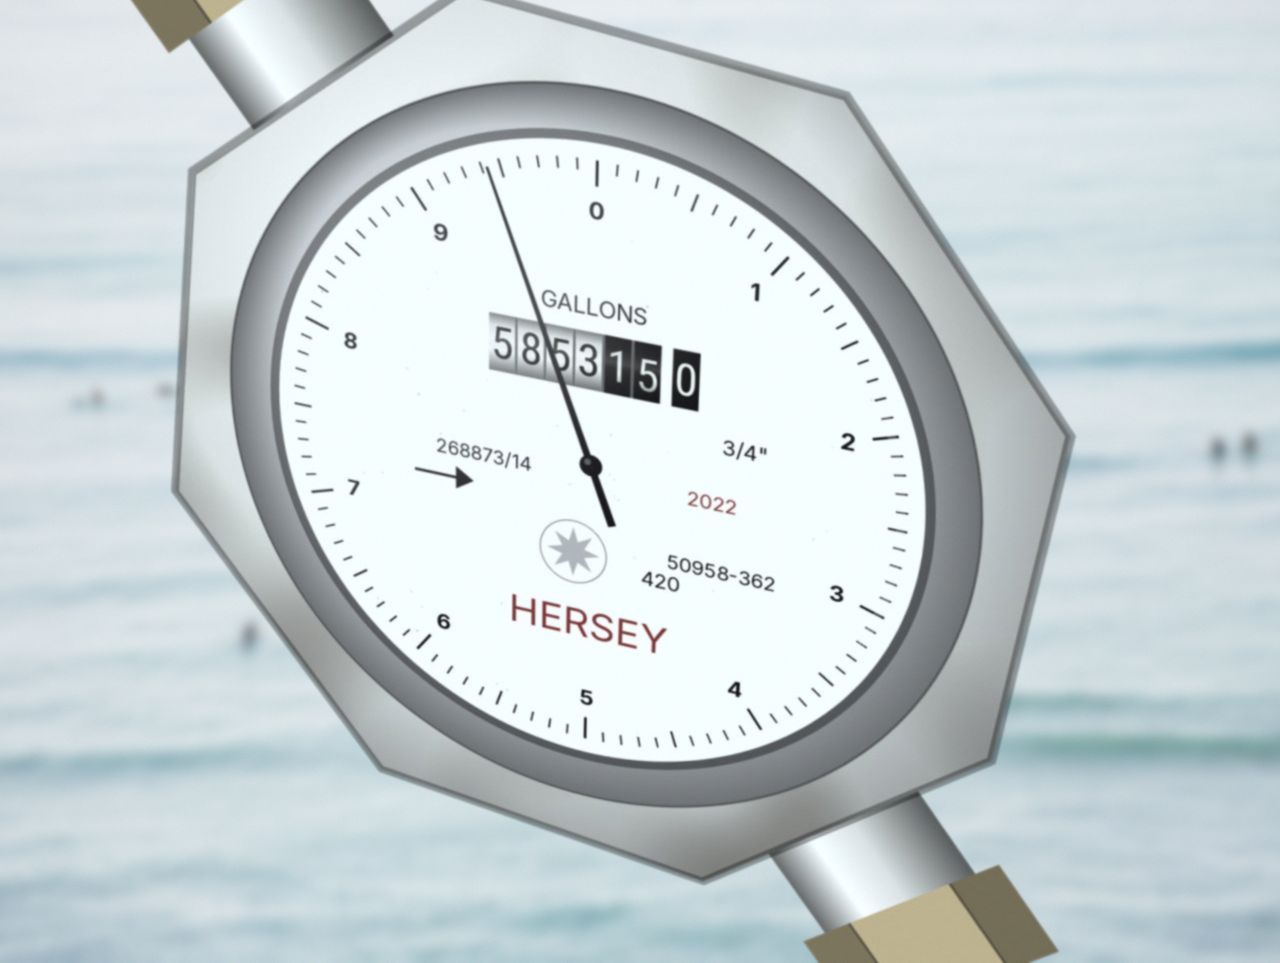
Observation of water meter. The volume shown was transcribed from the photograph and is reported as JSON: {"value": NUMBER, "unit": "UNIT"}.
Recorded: {"value": 5853149.4, "unit": "gal"}
